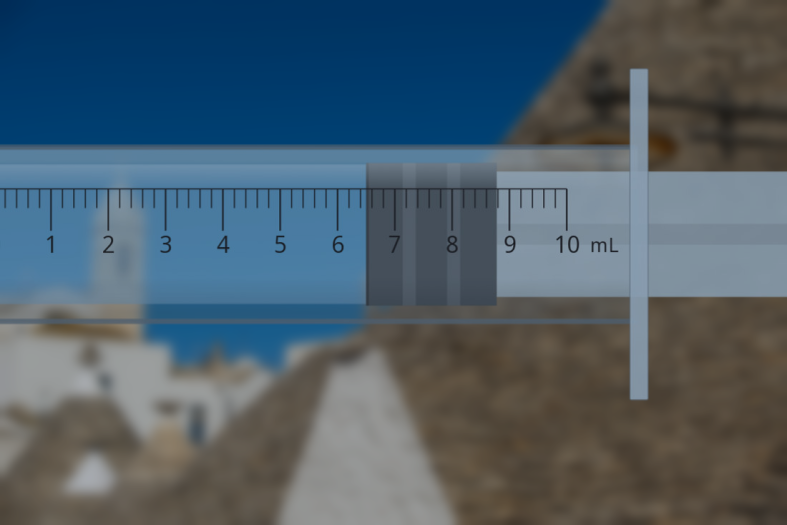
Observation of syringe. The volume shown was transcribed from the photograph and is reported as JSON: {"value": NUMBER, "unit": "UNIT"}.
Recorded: {"value": 6.5, "unit": "mL"}
